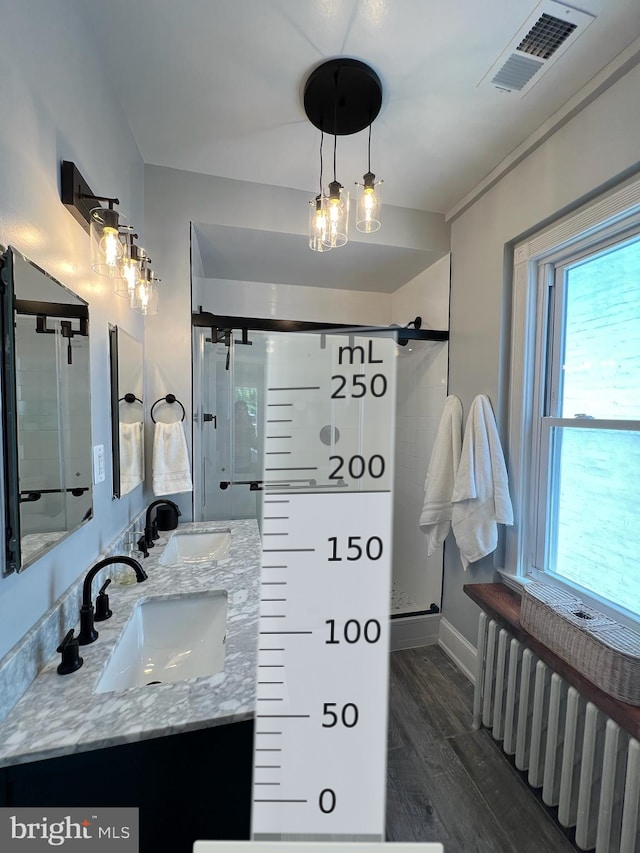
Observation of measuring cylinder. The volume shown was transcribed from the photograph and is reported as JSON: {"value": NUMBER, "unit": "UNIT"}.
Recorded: {"value": 185, "unit": "mL"}
